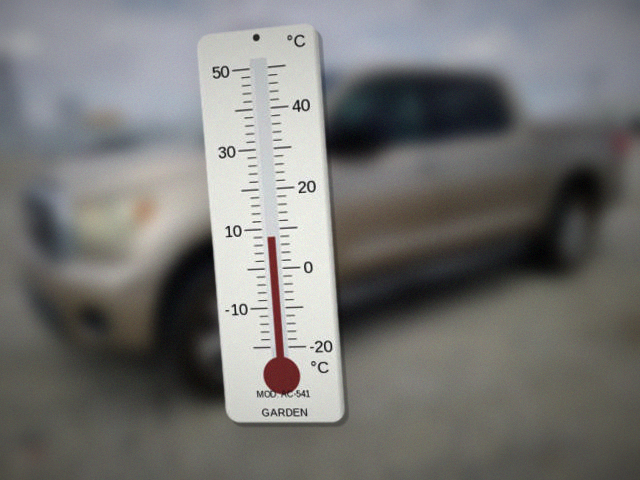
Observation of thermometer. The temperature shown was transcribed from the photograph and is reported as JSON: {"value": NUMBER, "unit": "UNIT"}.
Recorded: {"value": 8, "unit": "°C"}
